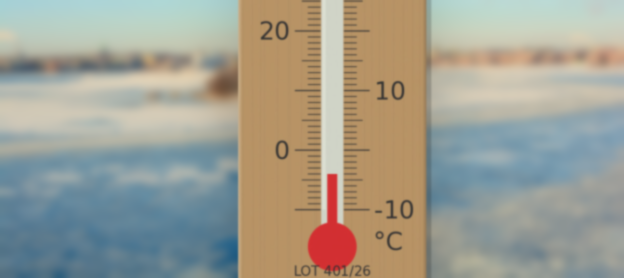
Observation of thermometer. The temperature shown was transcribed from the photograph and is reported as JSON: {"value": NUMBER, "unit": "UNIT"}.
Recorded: {"value": -4, "unit": "°C"}
